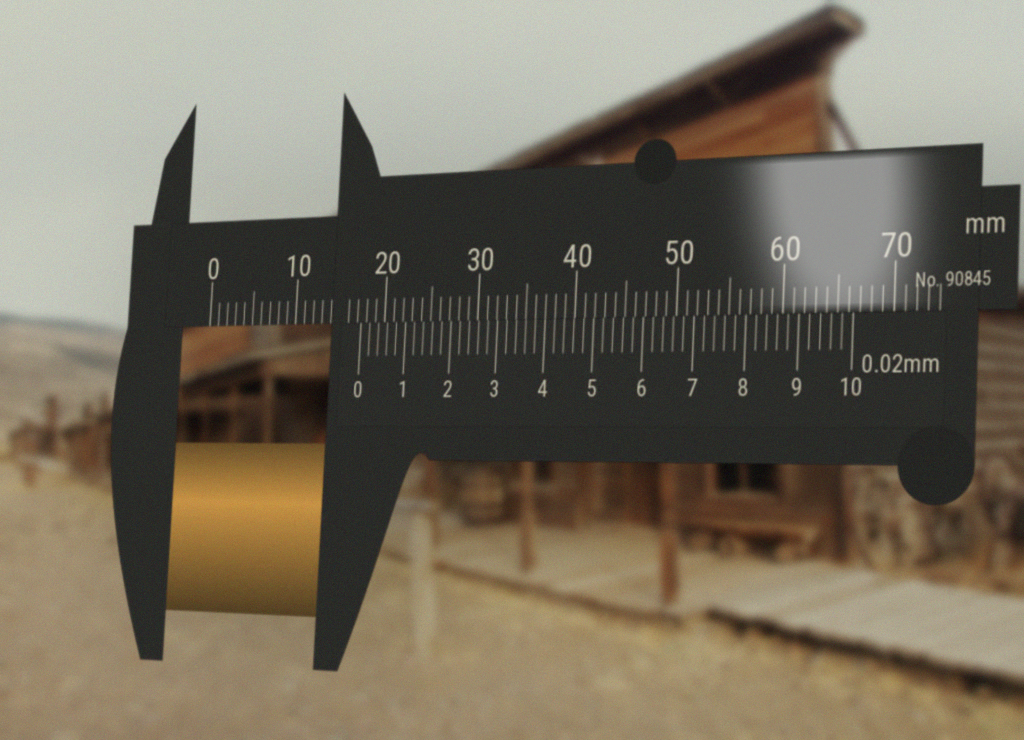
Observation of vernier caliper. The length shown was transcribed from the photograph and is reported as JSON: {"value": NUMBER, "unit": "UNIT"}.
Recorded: {"value": 17.4, "unit": "mm"}
